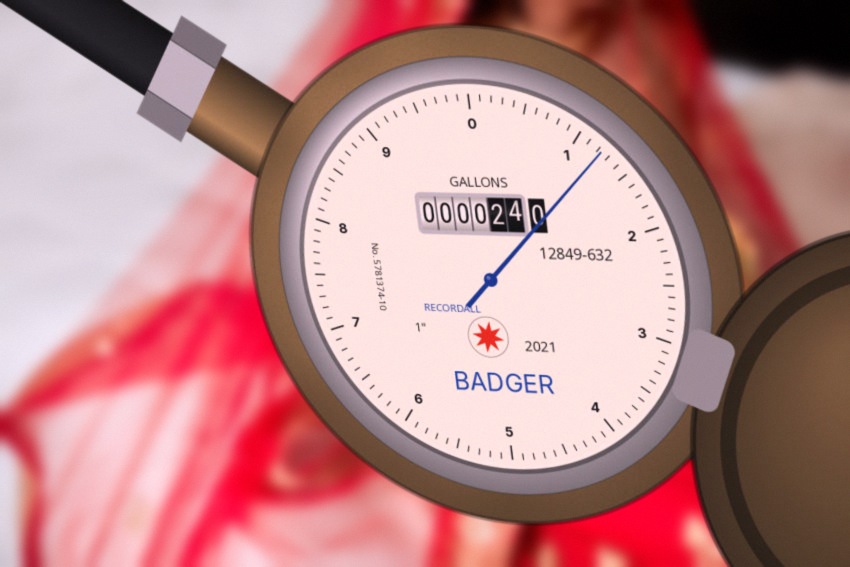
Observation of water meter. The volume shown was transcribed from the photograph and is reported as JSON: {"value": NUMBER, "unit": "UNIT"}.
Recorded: {"value": 241.2, "unit": "gal"}
